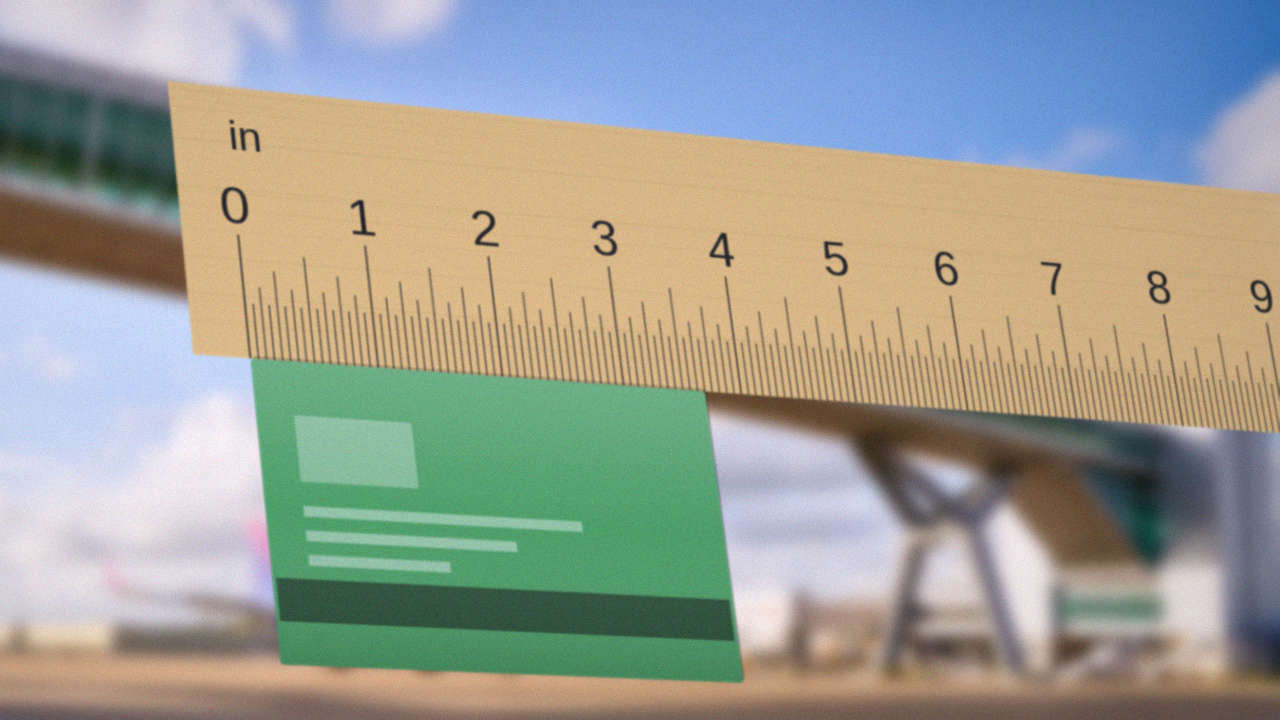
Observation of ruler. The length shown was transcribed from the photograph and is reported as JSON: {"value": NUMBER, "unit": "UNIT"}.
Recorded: {"value": 3.6875, "unit": "in"}
